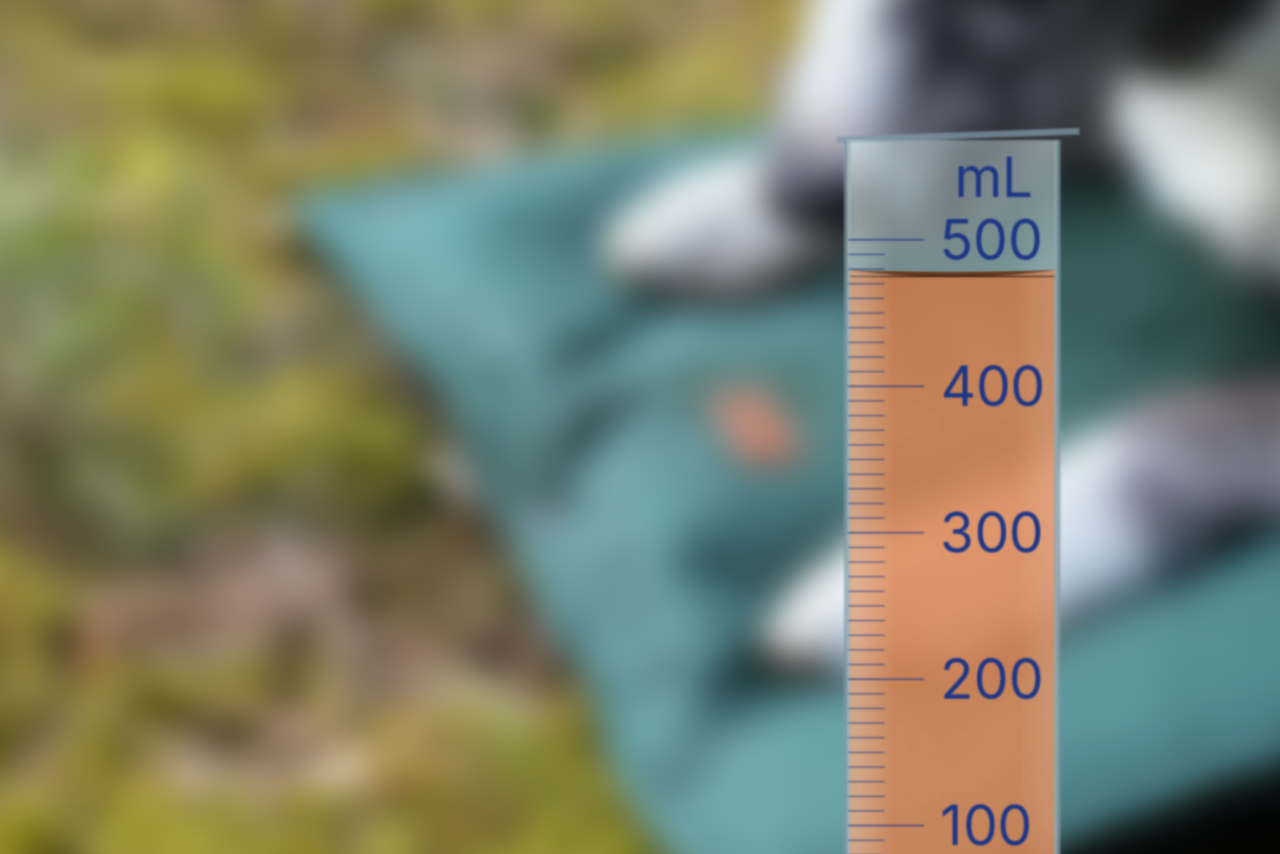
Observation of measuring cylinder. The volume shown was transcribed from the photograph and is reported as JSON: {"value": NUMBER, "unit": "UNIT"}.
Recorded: {"value": 475, "unit": "mL"}
